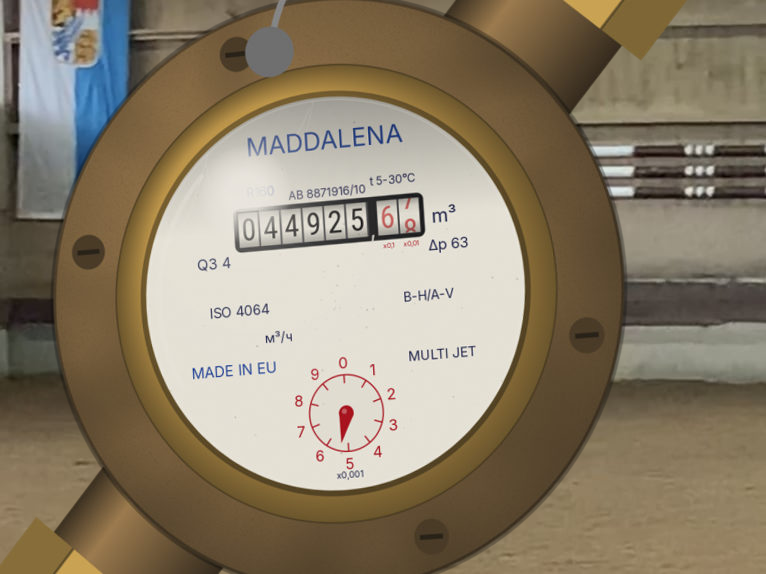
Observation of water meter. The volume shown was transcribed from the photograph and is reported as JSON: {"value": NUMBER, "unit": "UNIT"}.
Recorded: {"value": 44925.675, "unit": "m³"}
